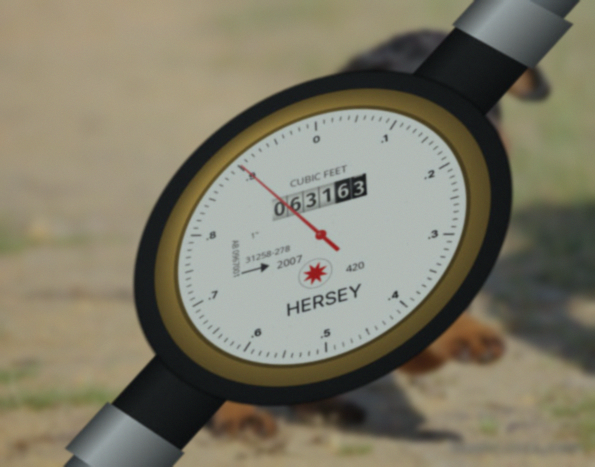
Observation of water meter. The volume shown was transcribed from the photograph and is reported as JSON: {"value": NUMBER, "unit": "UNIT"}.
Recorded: {"value": 63162.90, "unit": "ft³"}
